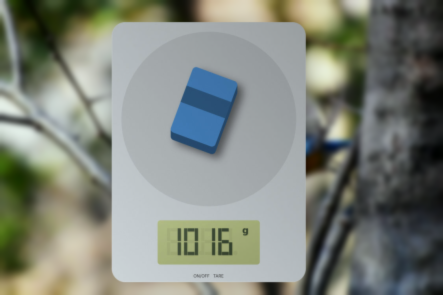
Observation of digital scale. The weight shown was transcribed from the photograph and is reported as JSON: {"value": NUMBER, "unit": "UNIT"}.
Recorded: {"value": 1016, "unit": "g"}
